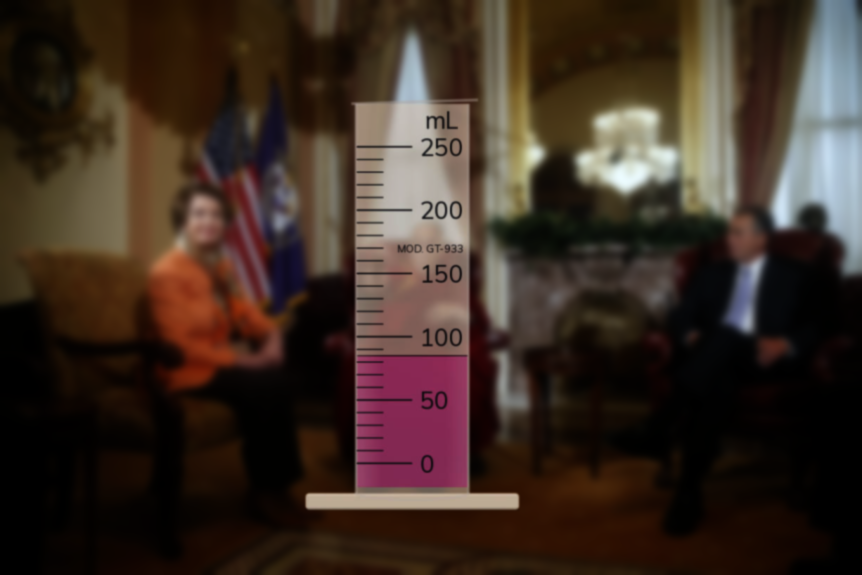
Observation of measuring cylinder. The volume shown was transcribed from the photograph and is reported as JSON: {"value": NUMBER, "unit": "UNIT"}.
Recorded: {"value": 85, "unit": "mL"}
